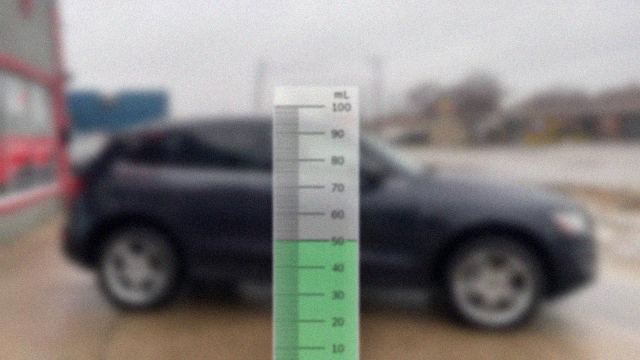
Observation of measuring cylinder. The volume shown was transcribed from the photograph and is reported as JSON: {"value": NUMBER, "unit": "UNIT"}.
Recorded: {"value": 50, "unit": "mL"}
